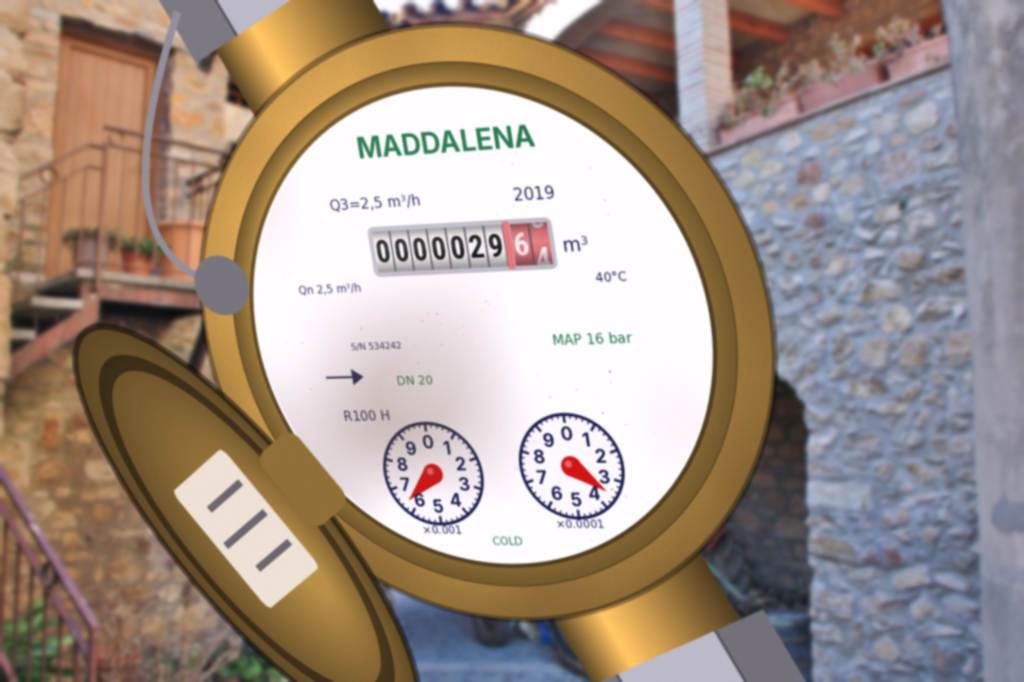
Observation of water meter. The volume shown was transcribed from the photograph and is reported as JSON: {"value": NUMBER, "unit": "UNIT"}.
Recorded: {"value": 29.6363, "unit": "m³"}
